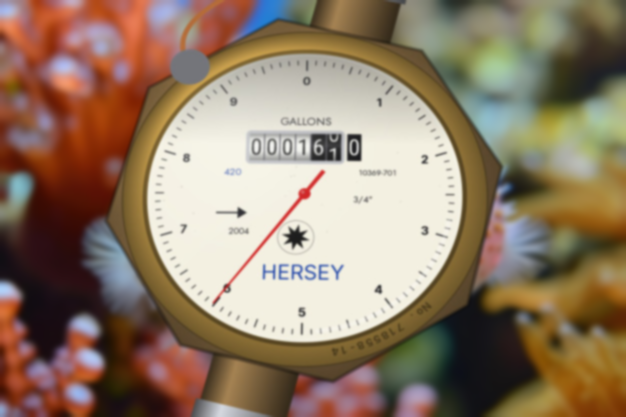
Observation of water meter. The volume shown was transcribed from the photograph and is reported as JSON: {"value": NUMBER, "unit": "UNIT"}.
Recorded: {"value": 1606.0, "unit": "gal"}
